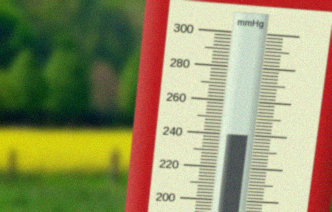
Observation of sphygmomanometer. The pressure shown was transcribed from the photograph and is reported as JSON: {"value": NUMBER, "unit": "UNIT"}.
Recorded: {"value": 240, "unit": "mmHg"}
